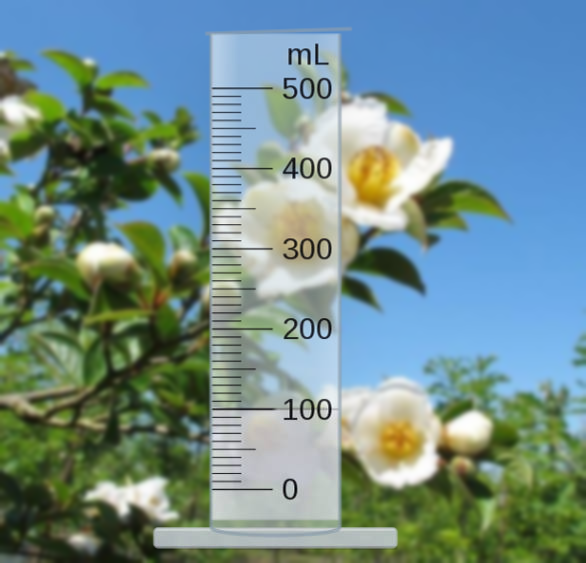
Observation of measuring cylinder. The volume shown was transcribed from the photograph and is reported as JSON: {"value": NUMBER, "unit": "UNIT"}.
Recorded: {"value": 100, "unit": "mL"}
